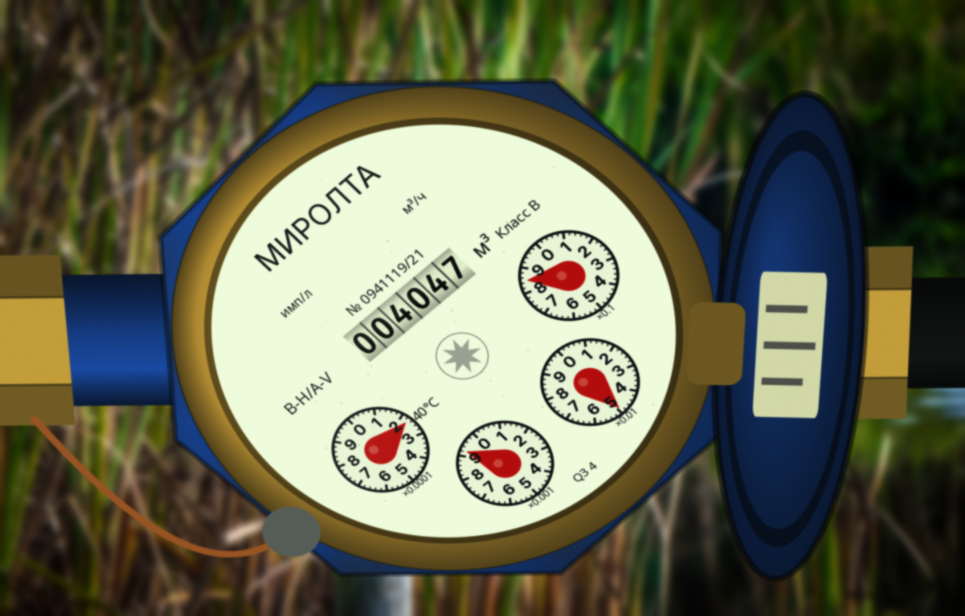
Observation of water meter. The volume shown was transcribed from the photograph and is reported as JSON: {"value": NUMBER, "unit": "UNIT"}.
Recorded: {"value": 4047.8492, "unit": "m³"}
